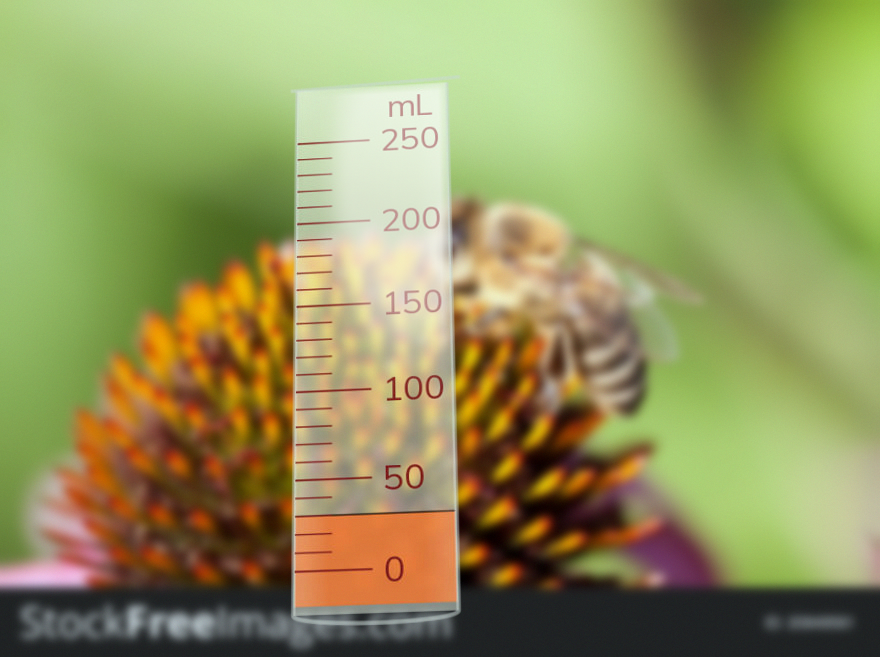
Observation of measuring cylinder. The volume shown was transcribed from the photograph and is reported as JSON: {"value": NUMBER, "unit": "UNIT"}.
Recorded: {"value": 30, "unit": "mL"}
